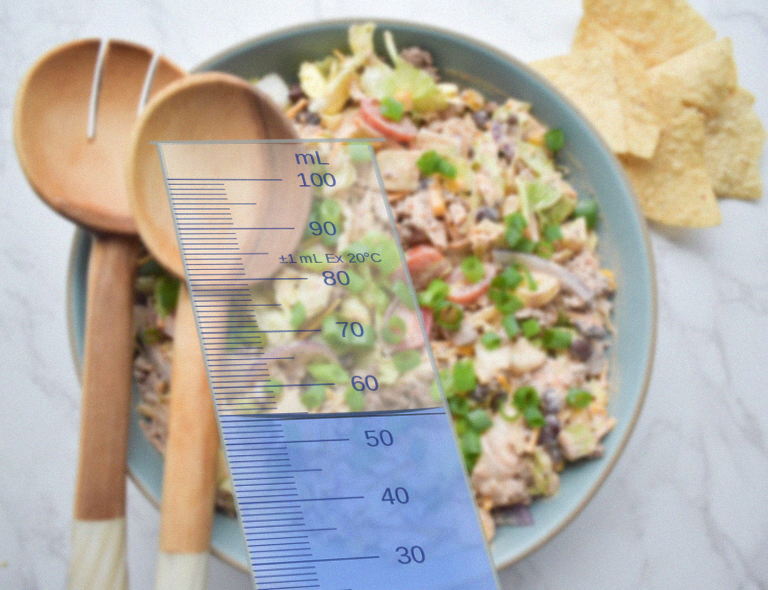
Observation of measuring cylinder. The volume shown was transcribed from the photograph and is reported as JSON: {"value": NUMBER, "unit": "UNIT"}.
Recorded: {"value": 54, "unit": "mL"}
